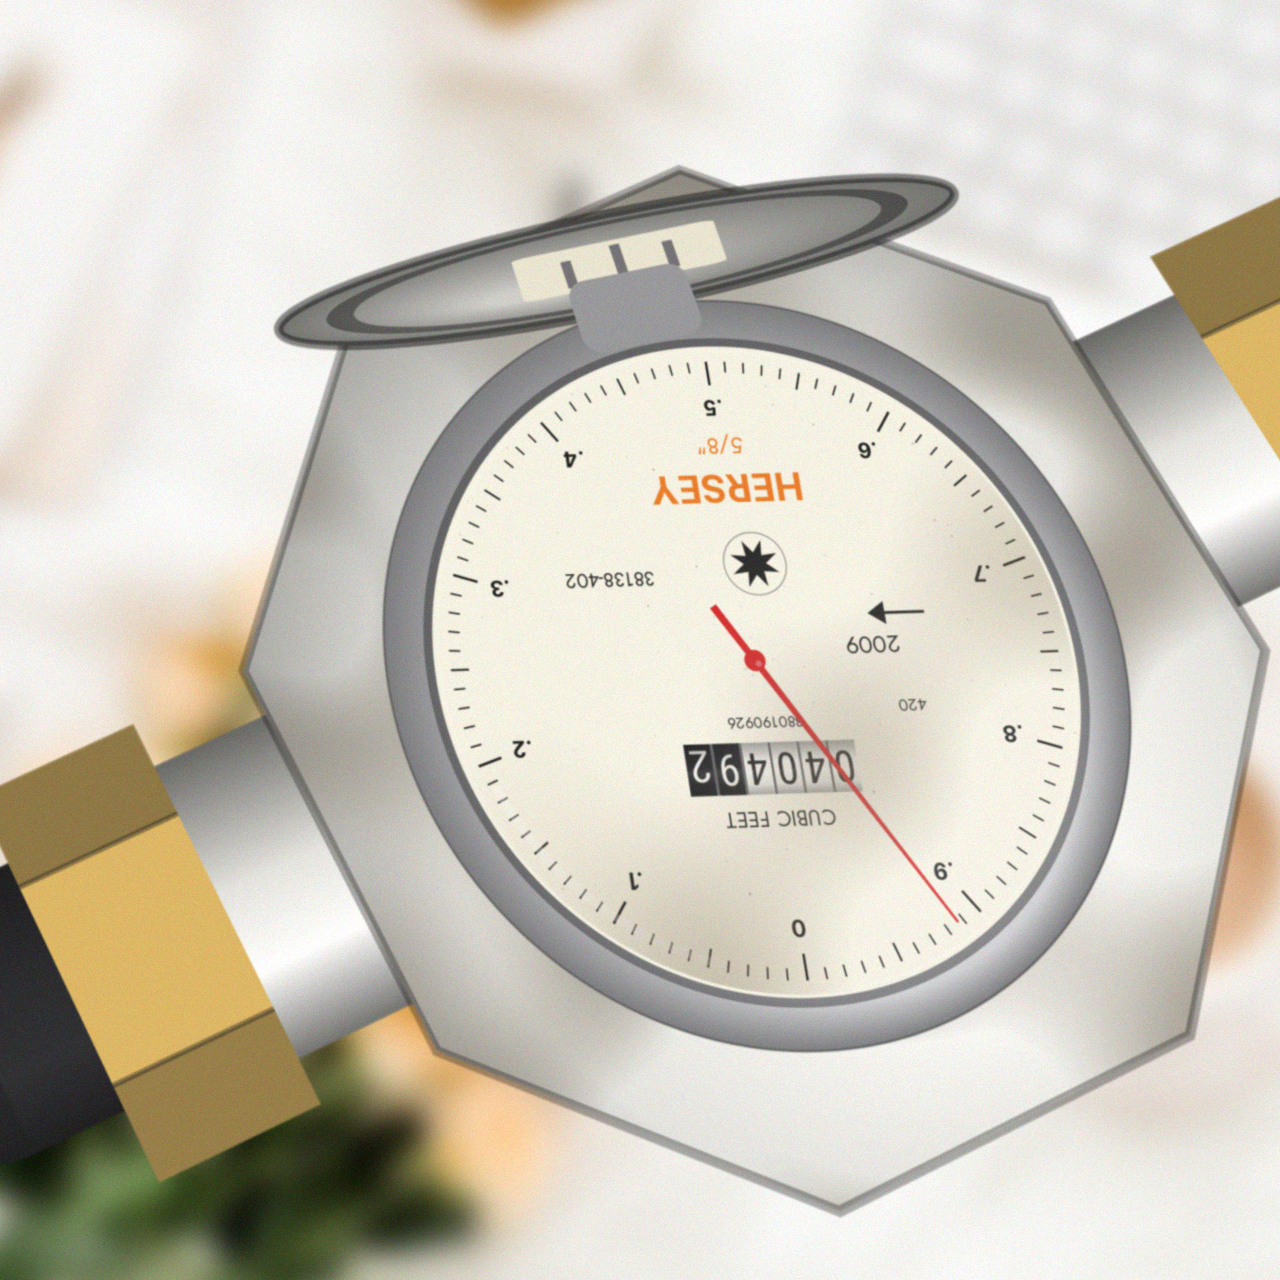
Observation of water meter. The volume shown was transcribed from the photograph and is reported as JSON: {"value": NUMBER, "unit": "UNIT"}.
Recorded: {"value": 40491.91, "unit": "ft³"}
